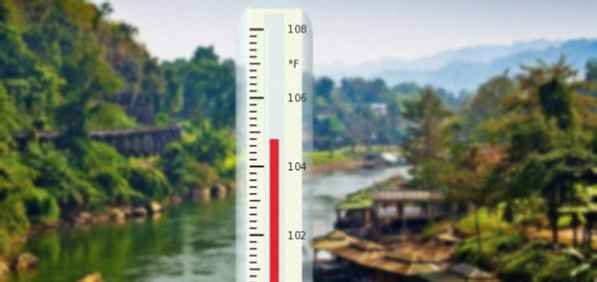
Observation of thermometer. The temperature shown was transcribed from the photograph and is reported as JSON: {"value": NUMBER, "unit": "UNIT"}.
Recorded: {"value": 104.8, "unit": "°F"}
